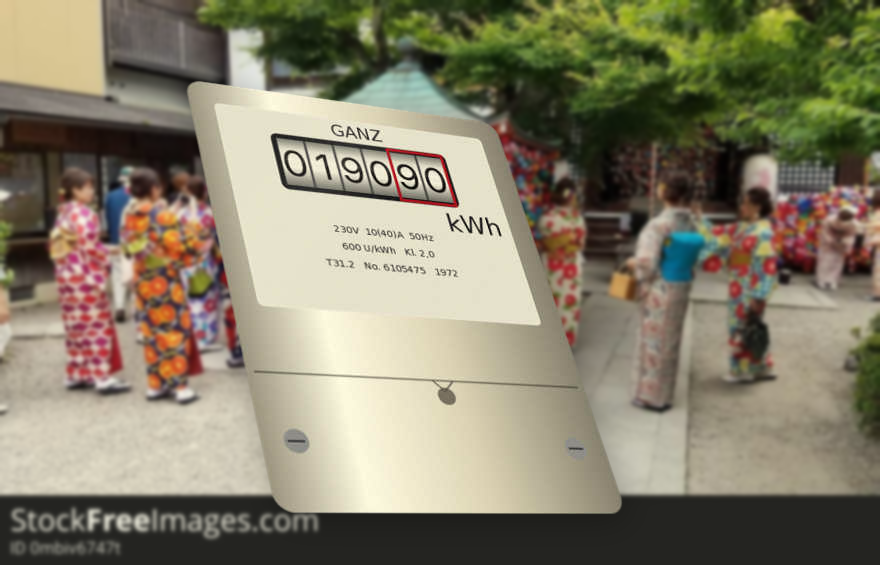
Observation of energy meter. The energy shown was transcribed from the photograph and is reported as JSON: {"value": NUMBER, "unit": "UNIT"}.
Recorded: {"value": 190.90, "unit": "kWh"}
